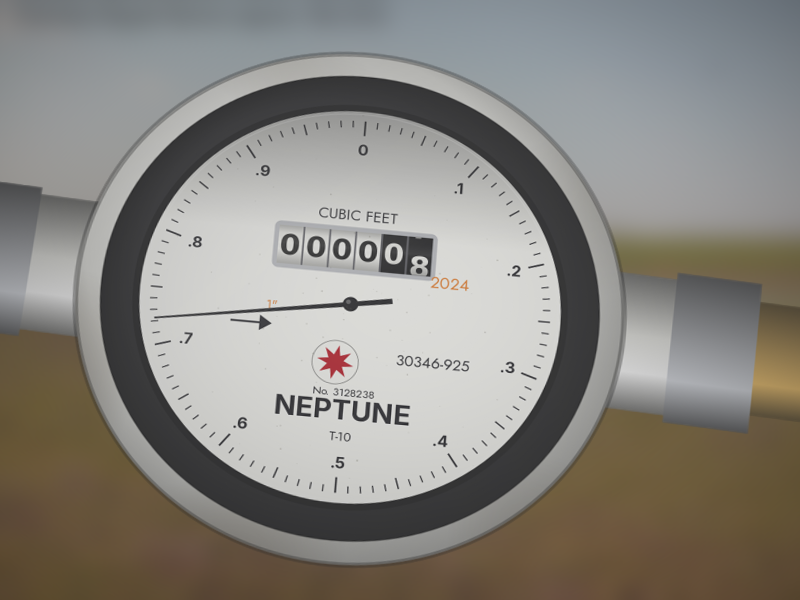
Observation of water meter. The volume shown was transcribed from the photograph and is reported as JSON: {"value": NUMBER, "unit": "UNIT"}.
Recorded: {"value": 7.72, "unit": "ft³"}
